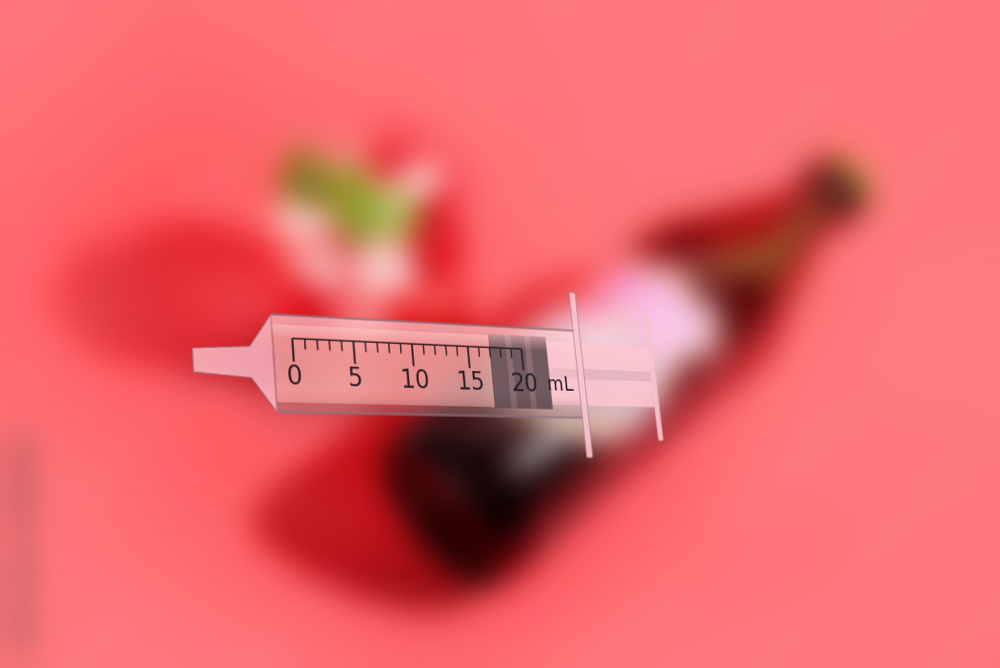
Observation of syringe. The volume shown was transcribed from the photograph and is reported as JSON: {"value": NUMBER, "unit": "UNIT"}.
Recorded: {"value": 17, "unit": "mL"}
